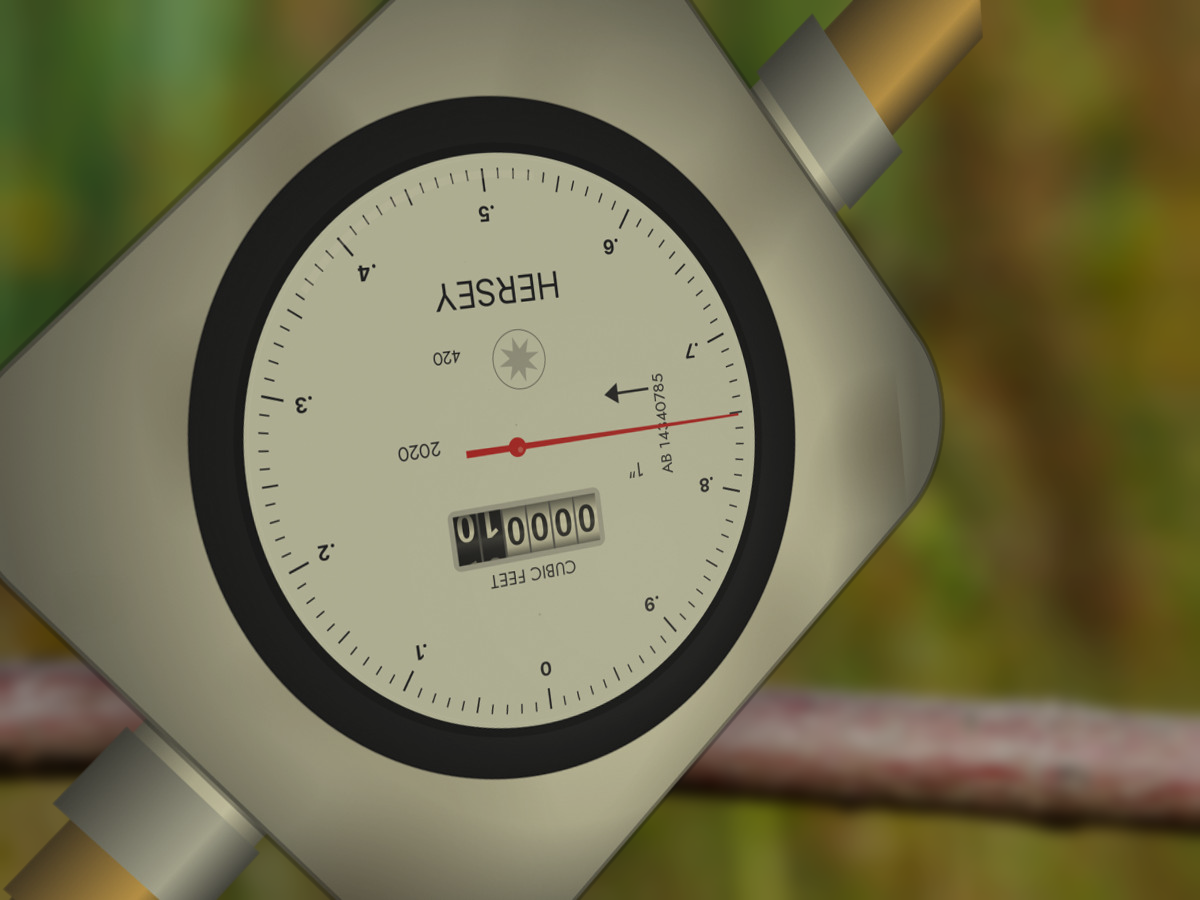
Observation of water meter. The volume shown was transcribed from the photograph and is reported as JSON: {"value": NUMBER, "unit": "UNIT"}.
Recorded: {"value": 9.75, "unit": "ft³"}
